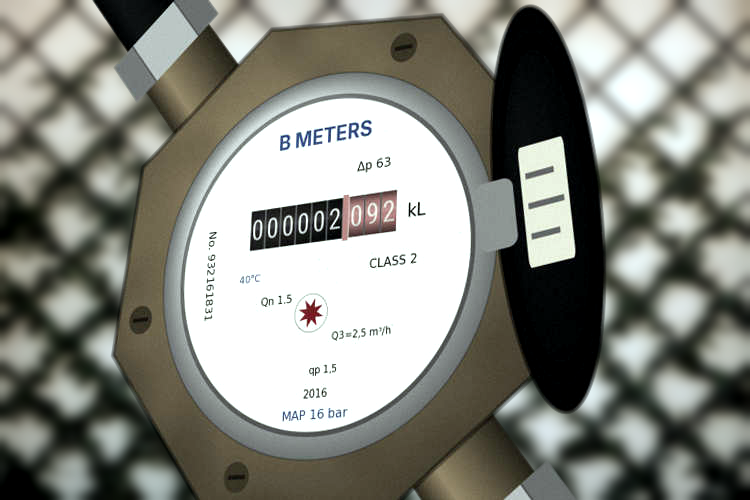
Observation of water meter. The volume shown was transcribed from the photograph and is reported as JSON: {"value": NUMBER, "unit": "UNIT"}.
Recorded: {"value": 2.092, "unit": "kL"}
